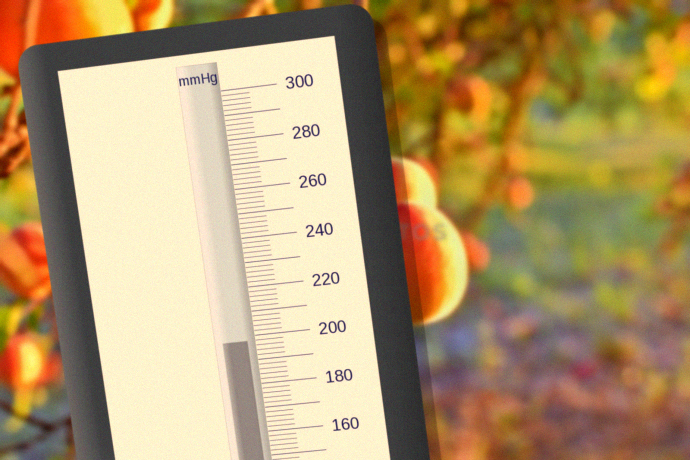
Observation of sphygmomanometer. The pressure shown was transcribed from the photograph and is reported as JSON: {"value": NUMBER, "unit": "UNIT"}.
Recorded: {"value": 198, "unit": "mmHg"}
